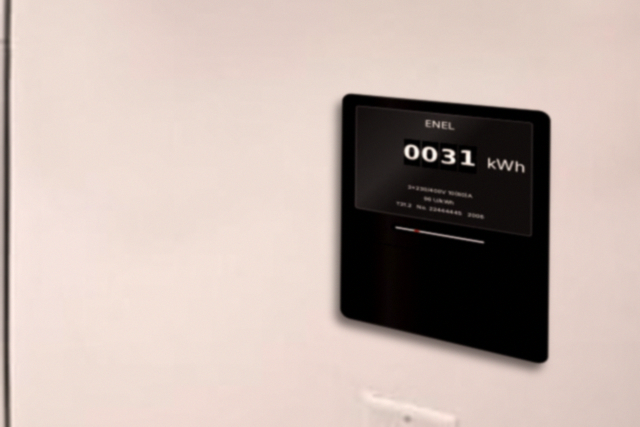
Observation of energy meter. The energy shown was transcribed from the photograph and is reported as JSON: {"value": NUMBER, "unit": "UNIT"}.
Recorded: {"value": 31, "unit": "kWh"}
